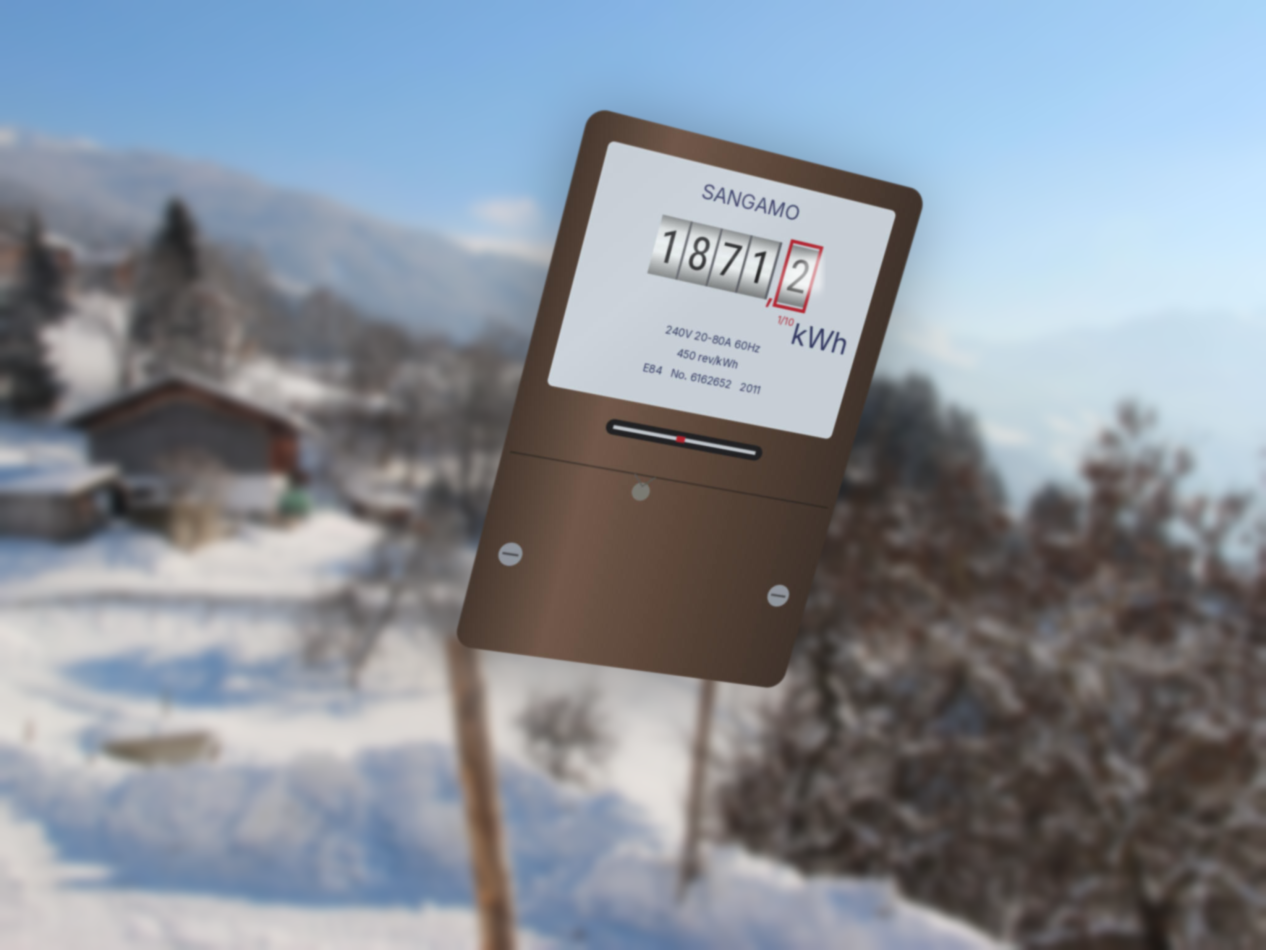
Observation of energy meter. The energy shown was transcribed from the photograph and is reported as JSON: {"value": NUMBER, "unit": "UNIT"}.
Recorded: {"value": 1871.2, "unit": "kWh"}
